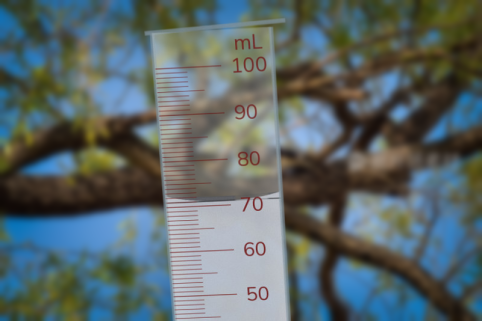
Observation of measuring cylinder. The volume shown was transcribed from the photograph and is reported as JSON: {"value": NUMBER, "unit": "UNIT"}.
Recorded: {"value": 71, "unit": "mL"}
